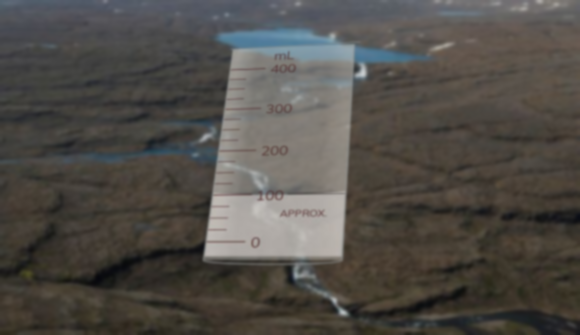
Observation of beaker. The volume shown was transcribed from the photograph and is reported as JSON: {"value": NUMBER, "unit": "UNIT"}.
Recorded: {"value": 100, "unit": "mL"}
